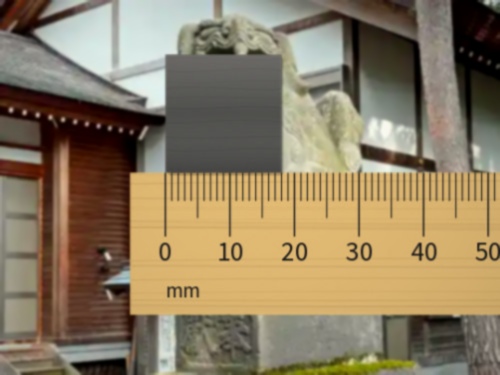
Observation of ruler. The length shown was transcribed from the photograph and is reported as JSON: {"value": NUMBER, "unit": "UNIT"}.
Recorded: {"value": 18, "unit": "mm"}
